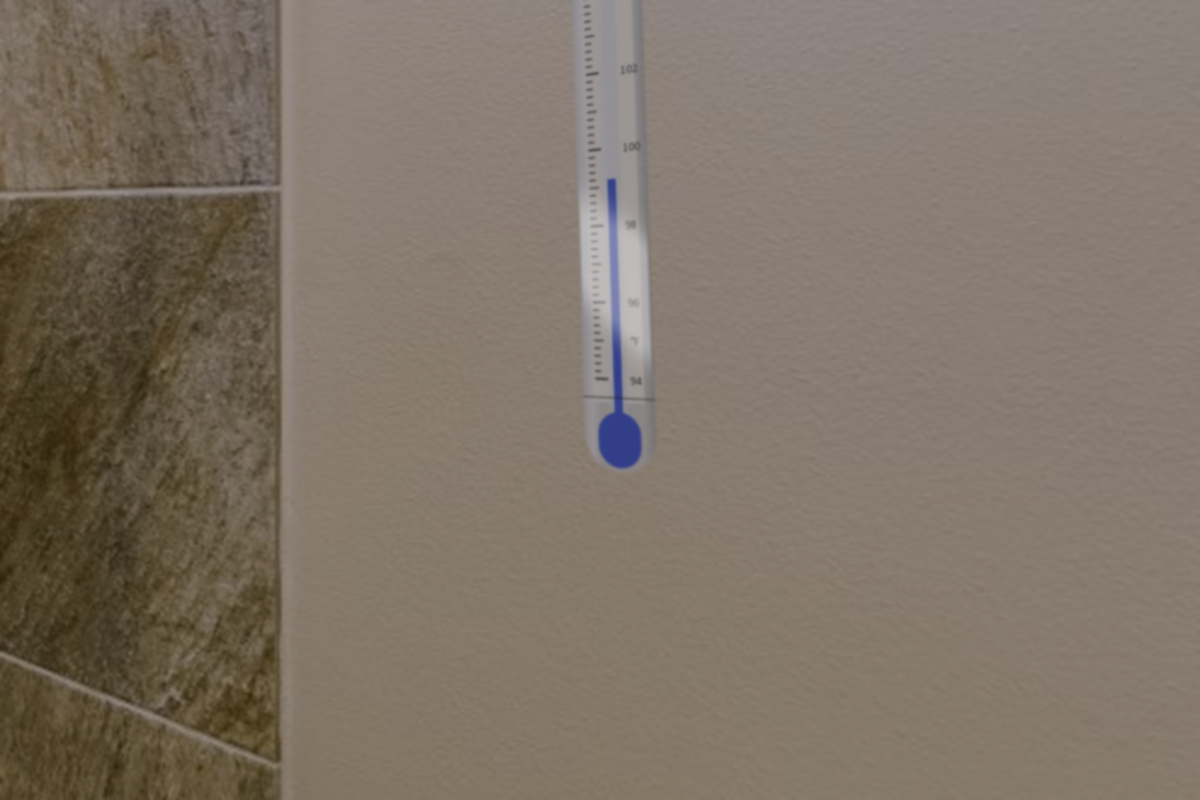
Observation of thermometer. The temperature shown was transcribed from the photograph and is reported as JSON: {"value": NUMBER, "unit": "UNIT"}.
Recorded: {"value": 99.2, "unit": "°F"}
